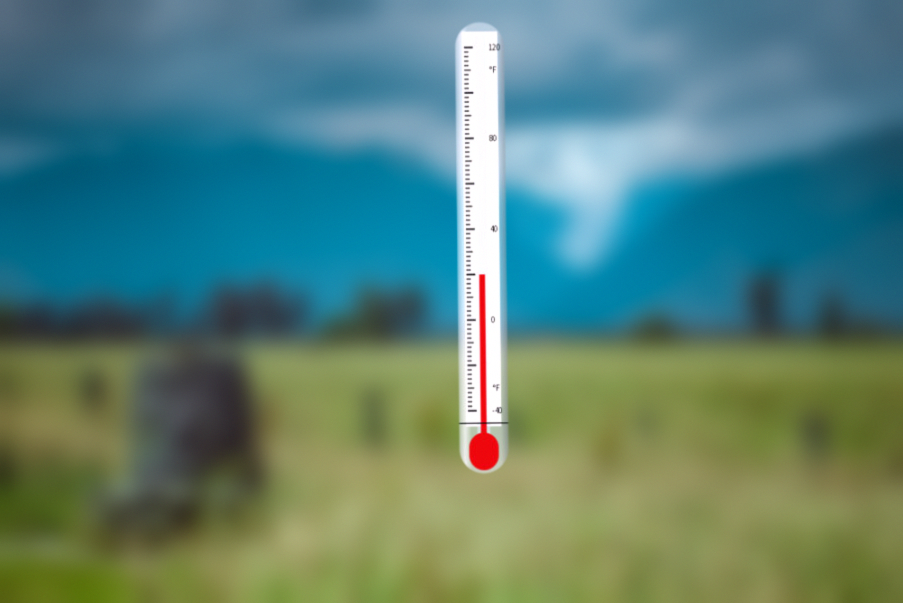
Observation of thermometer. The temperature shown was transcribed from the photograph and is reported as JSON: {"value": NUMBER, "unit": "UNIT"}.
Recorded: {"value": 20, "unit": "°F"}
